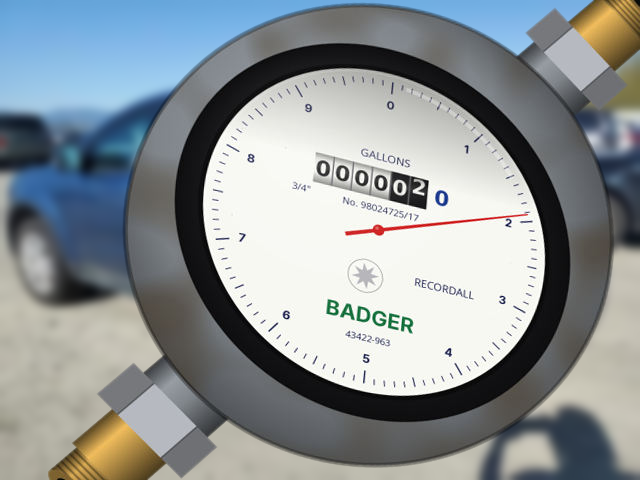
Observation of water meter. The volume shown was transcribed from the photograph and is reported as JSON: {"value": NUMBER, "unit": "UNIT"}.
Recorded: {"value": 21.9, "unit": "gal"}
